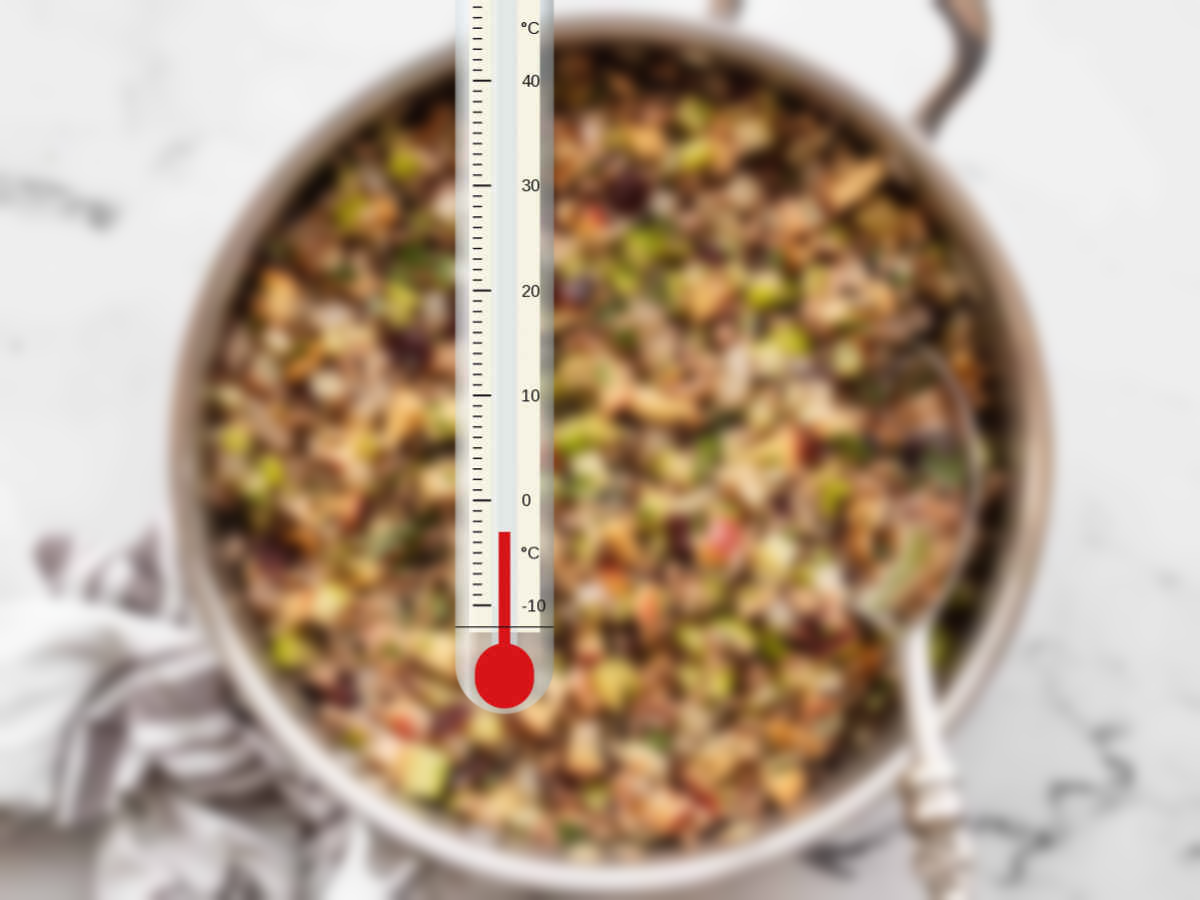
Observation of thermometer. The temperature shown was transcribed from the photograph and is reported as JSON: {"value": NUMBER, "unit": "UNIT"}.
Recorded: {"value": -3, "unit": "°C"}
